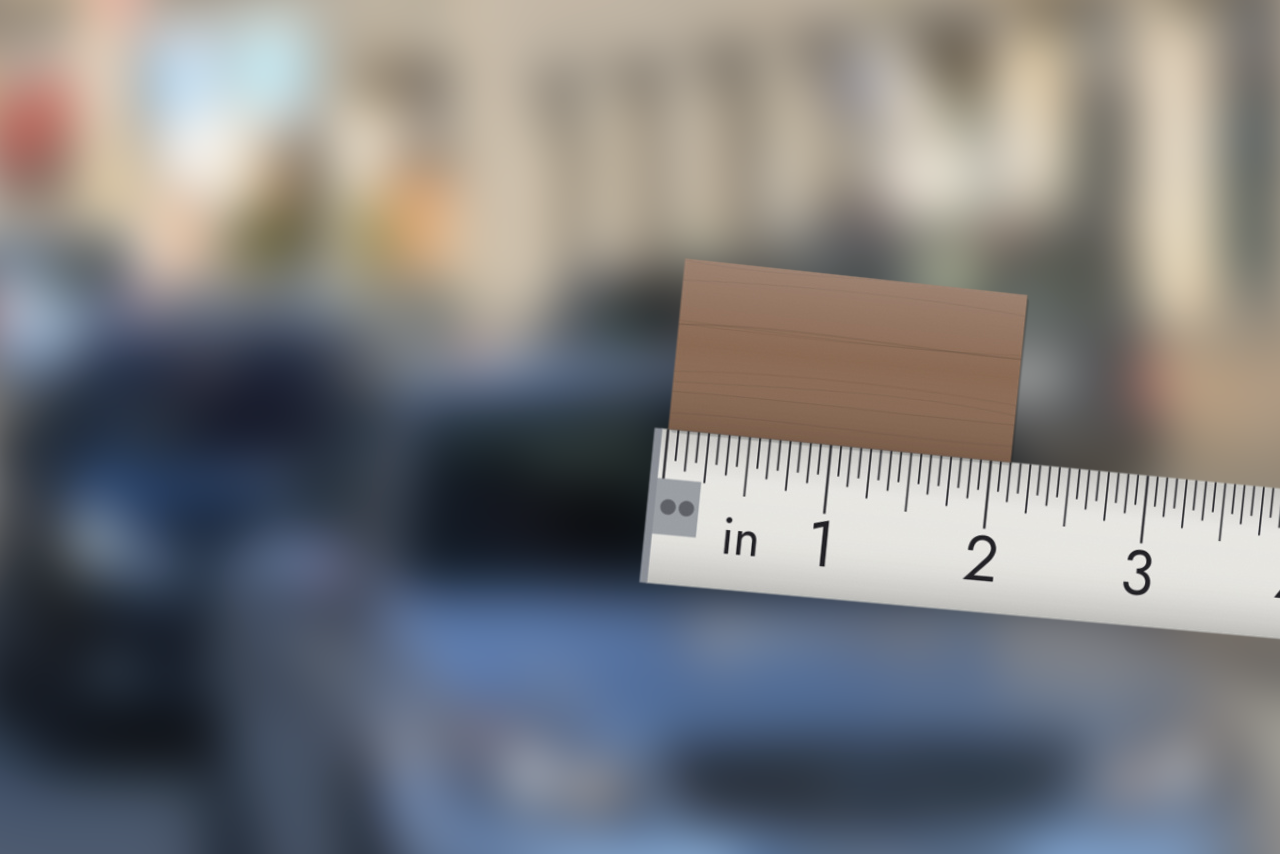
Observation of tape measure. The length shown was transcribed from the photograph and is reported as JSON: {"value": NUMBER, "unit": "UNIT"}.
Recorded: {"value": 2.125, "unit": "in"}
